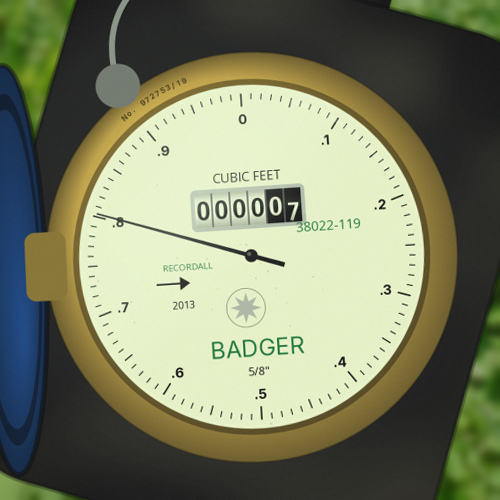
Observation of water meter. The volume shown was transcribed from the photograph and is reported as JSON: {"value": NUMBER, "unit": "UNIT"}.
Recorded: {"value": 6.80, "unit": "ft³"}
